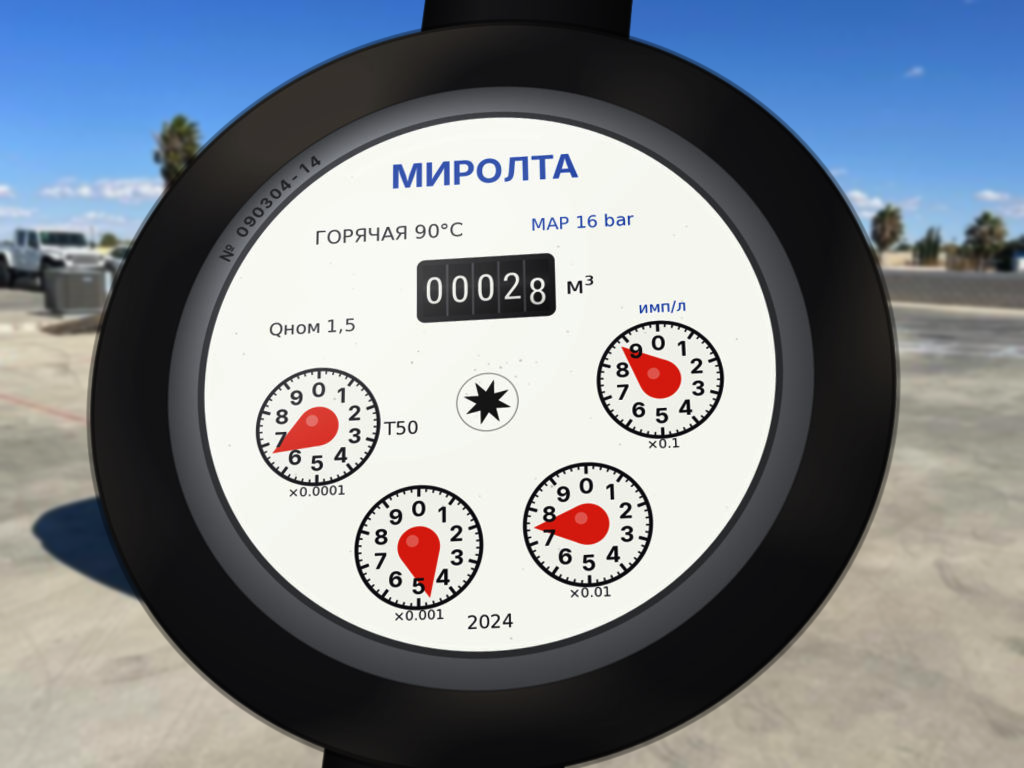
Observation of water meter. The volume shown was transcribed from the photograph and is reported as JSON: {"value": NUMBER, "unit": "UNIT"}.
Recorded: {"value": 27.8746, "unit": "m³"}
